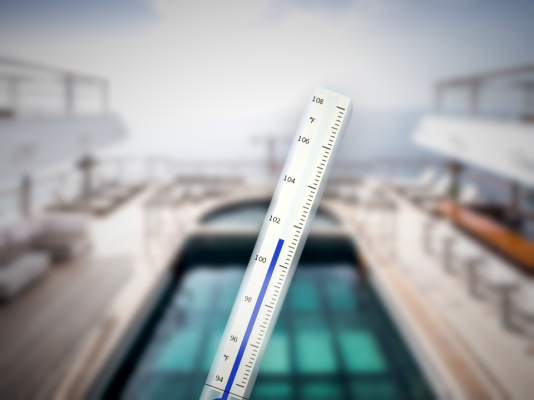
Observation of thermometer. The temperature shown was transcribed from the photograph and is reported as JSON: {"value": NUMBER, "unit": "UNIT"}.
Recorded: {"value": 101.2, "unit": "°F"}
